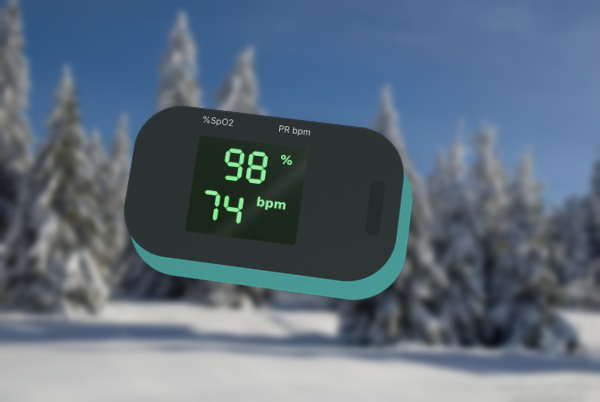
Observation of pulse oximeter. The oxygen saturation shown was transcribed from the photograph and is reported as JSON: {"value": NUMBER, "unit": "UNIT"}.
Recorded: {"value": 98, "unit": "%"}
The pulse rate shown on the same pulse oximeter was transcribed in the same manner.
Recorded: {"value": 74, "unit": "bpm"}
